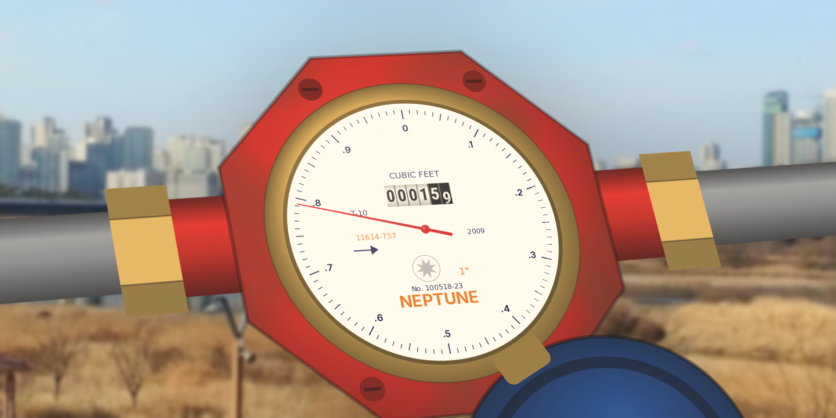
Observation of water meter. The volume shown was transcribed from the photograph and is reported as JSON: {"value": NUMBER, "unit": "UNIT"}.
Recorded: {"value": 158.79, "unit": "ft³"}
